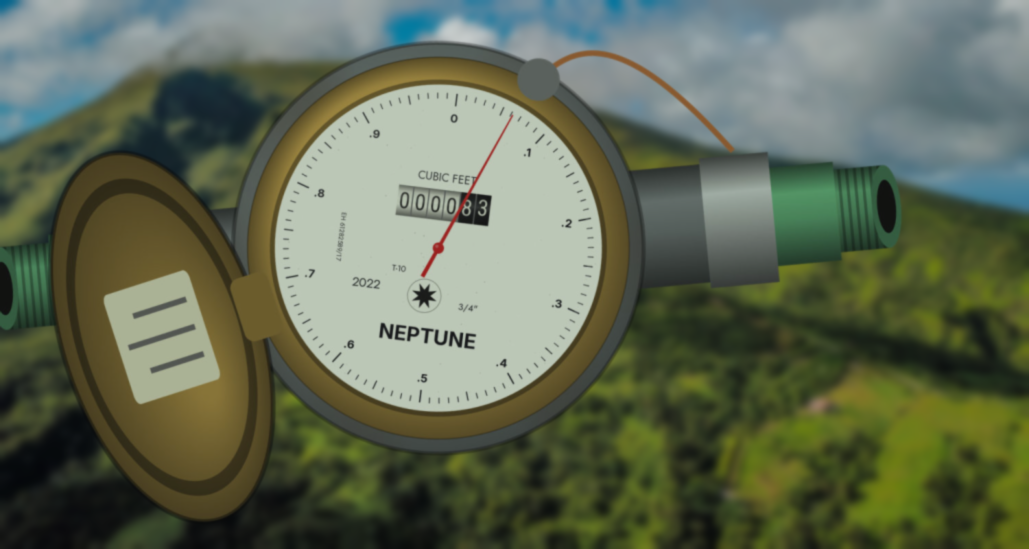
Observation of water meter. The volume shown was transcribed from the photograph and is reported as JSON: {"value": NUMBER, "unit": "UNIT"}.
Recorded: {"value": 83.06, "unit": "ft³"}
